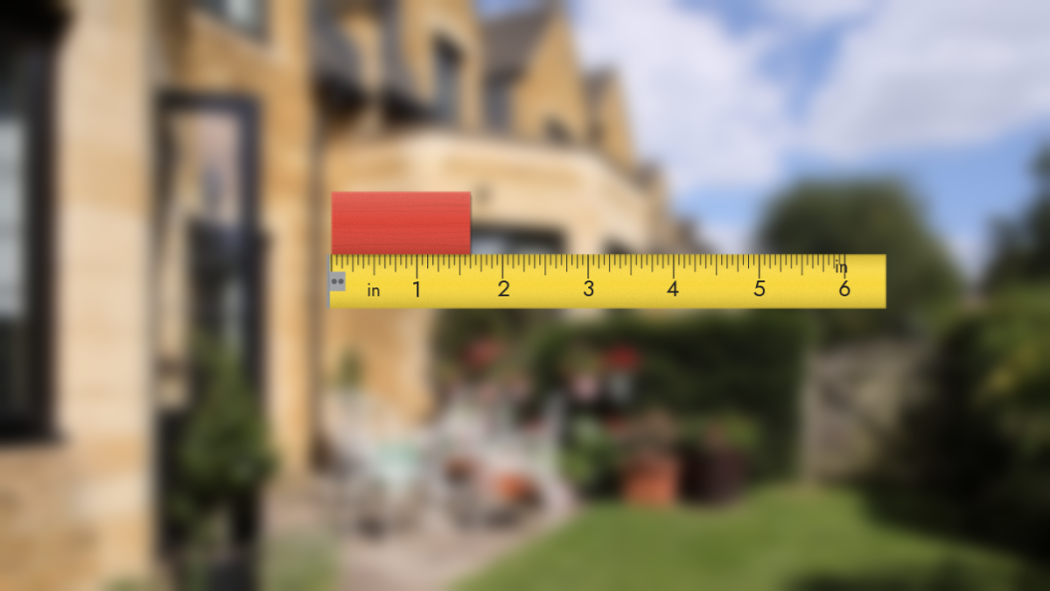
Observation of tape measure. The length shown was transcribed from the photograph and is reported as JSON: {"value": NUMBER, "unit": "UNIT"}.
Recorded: {"value": 1.625, "unit": "in"}
